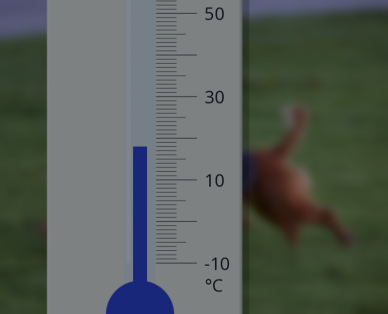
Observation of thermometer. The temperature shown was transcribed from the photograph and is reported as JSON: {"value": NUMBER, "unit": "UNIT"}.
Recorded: {"value": 18, "unit": "°C"}
